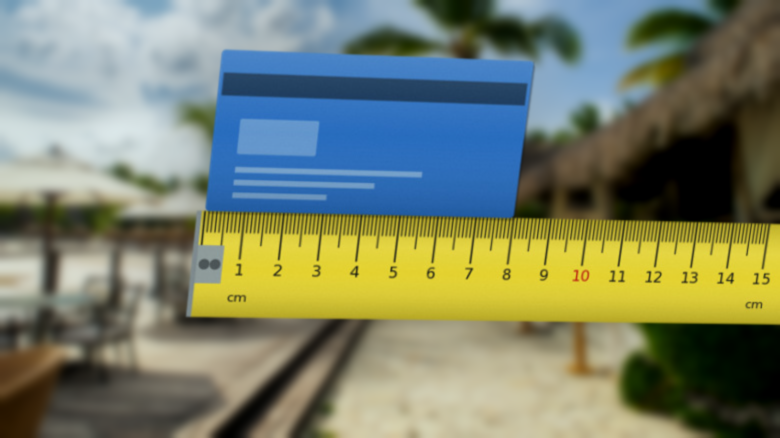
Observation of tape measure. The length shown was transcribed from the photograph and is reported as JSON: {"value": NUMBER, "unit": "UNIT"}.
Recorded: {"value": 8, "unit": "cm"}
